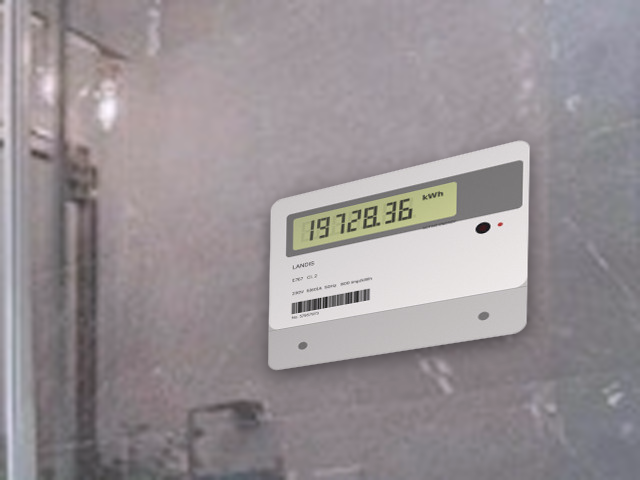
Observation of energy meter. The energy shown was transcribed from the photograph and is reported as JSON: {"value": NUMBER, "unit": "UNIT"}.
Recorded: {"value": 19728.36, "unit": "kWh"}
